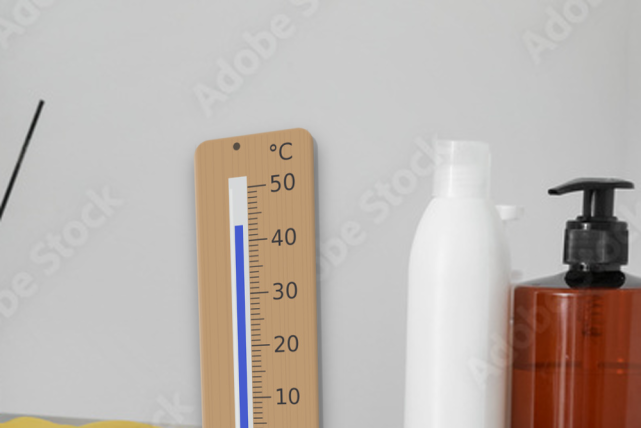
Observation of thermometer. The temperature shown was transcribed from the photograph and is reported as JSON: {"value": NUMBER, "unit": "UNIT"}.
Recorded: {"value": 43, "unit": "°C"}
